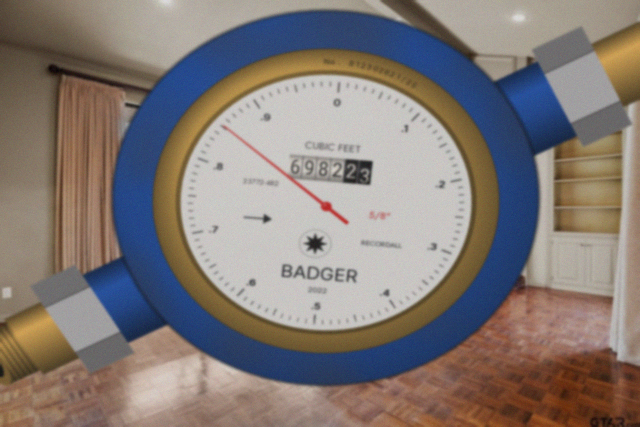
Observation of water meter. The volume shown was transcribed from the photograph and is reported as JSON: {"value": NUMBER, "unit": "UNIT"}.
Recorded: {"value": 698222.85, "unit": "ft³"}
